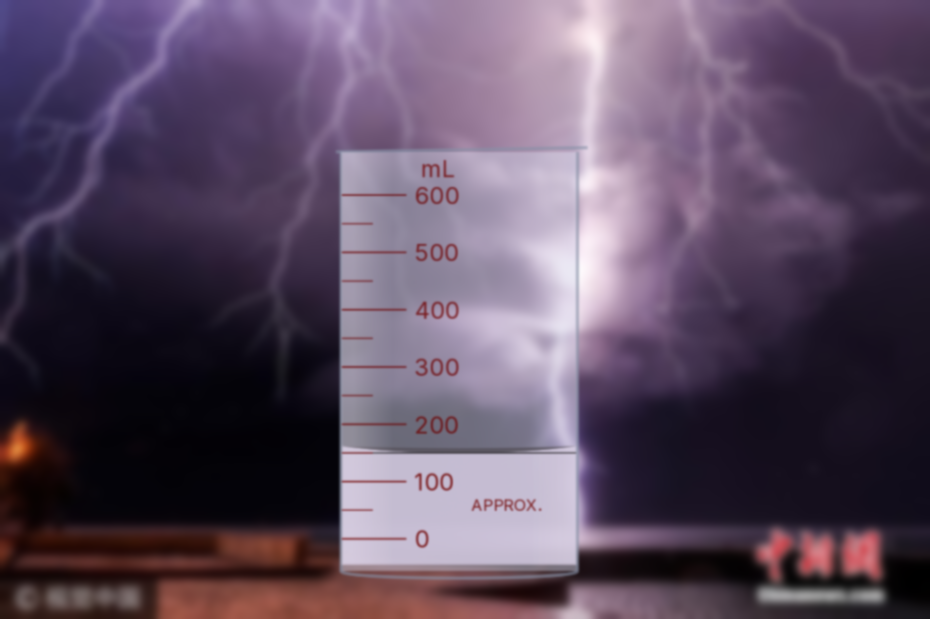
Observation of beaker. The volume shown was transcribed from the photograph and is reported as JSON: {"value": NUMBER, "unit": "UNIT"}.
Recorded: {"value": 150, "unit": "mL"}
